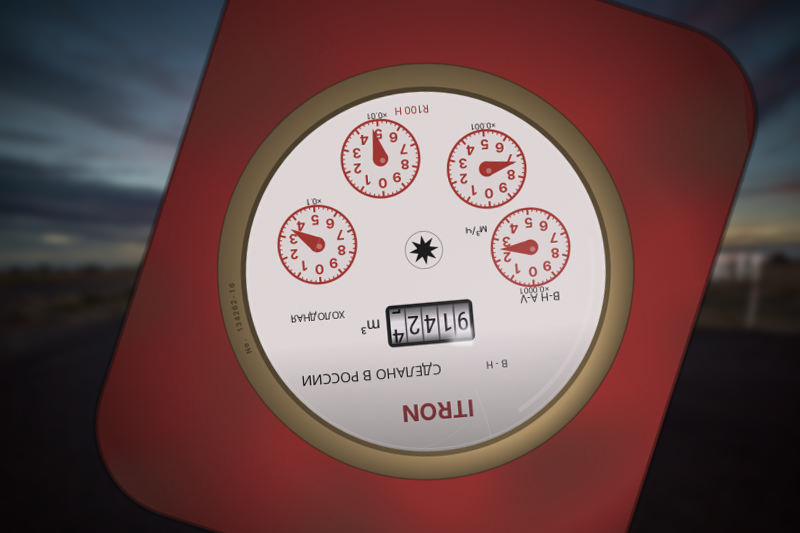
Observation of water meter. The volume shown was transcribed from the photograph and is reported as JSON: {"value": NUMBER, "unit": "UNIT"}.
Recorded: {"value": 91424.3472, "unit": "m³"}
